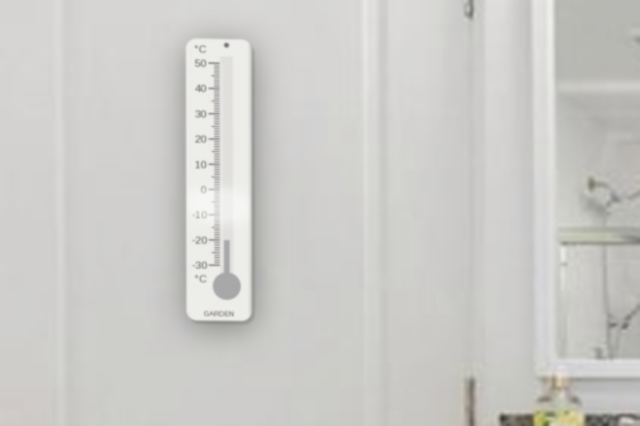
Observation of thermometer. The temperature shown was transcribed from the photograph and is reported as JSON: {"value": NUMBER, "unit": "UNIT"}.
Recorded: {"value": -20, "unit": "°C"}
